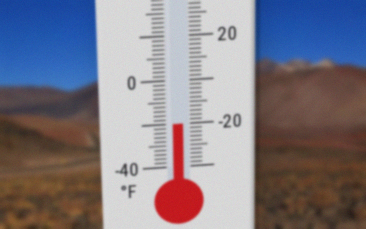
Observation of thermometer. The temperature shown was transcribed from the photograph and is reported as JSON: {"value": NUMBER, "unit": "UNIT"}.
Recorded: {"value": -20, "unit": "°F"}
